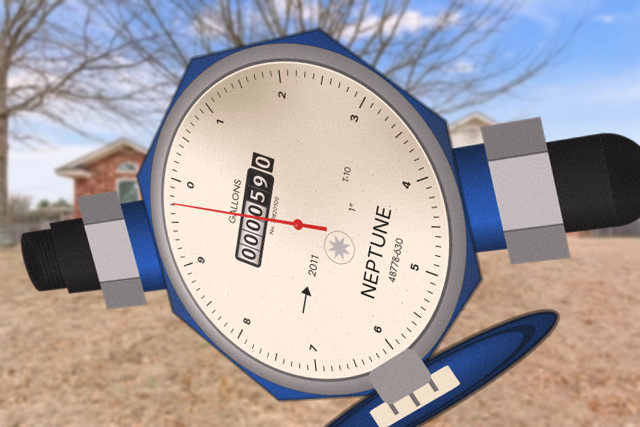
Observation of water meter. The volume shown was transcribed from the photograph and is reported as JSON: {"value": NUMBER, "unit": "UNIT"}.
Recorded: {"value": 589.7, "unit": "gal"}
